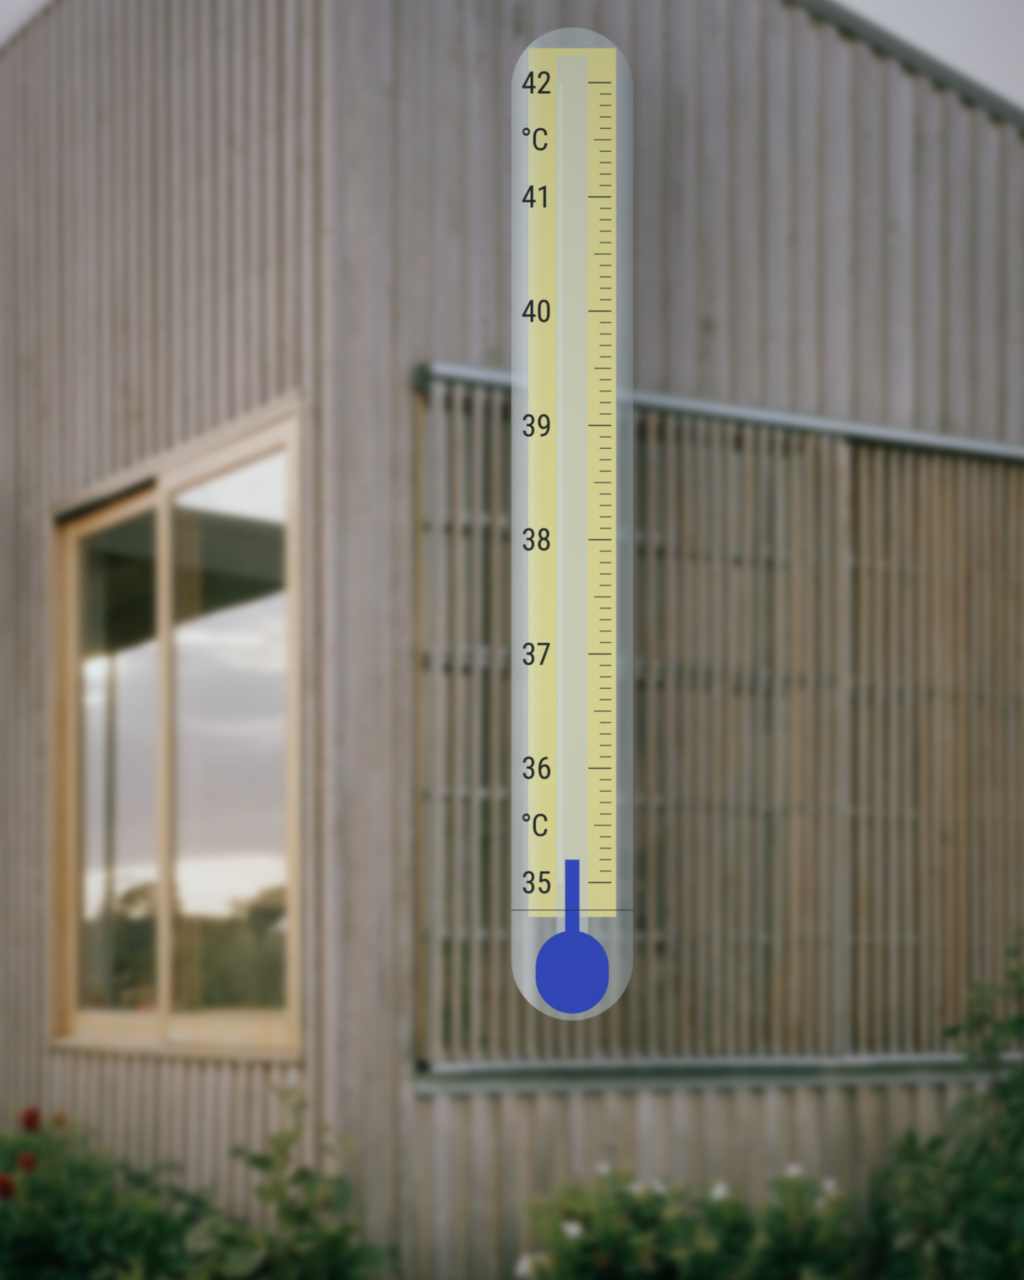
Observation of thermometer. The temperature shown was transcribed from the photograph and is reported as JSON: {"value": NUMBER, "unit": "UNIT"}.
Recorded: {"value": 35.2, "unit": "°C"}
